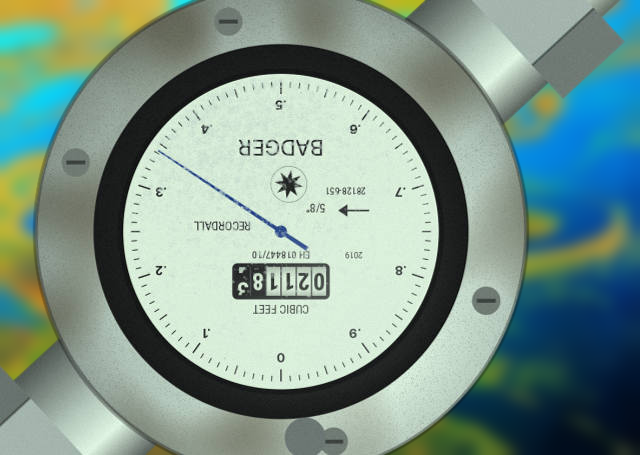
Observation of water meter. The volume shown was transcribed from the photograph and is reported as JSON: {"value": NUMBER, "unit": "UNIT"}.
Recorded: {"value": 21183.34, "unit": "ft³"}
